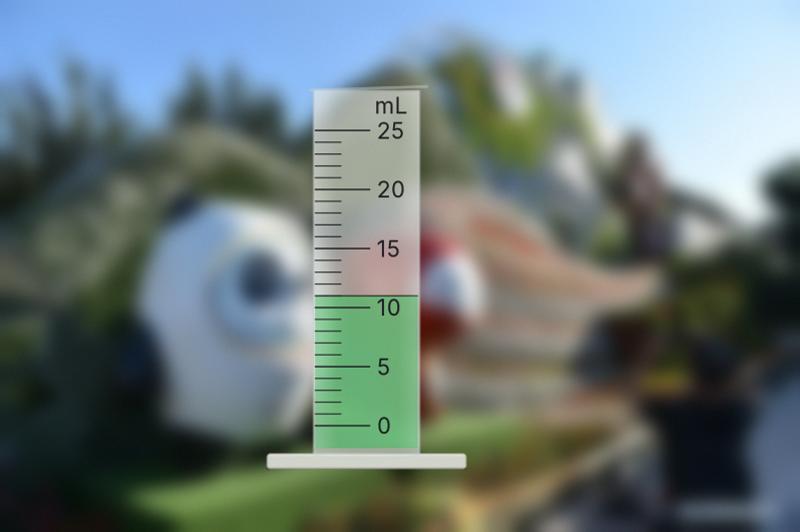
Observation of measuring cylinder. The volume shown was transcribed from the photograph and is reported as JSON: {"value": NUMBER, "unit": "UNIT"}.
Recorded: {"value": 11, "unit": "mL"}
